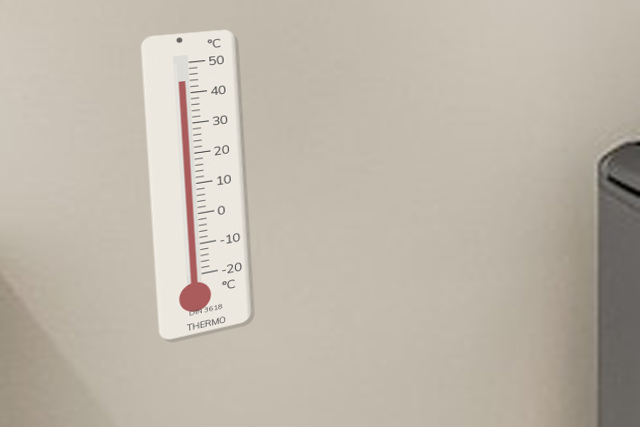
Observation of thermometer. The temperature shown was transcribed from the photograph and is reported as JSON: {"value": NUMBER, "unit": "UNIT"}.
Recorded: {"value": 44, "unit": "°C"}
